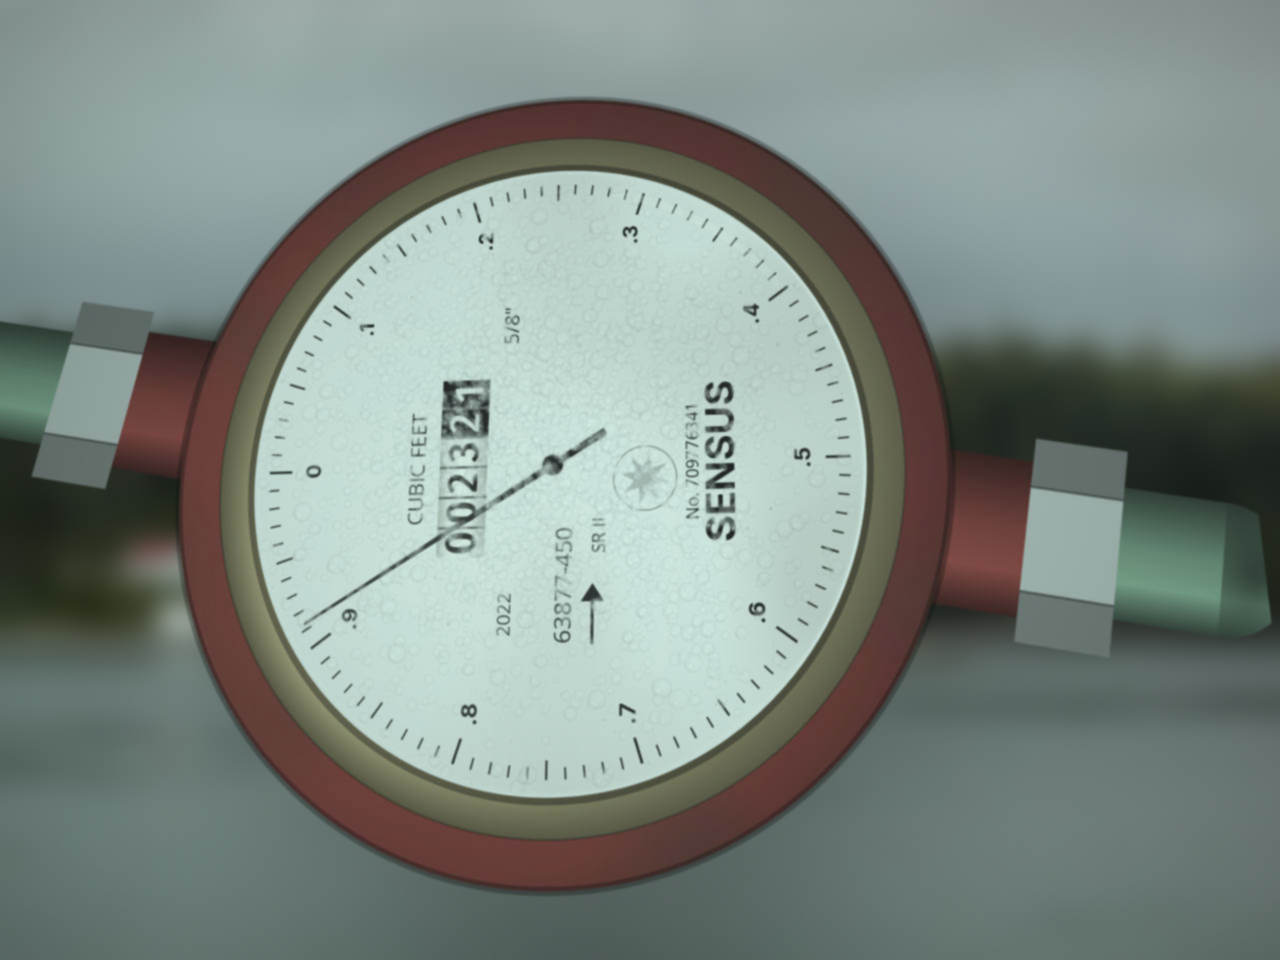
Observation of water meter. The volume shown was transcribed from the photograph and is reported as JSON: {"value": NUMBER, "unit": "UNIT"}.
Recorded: {"value": 2320.91, "unit": "ft³"}
